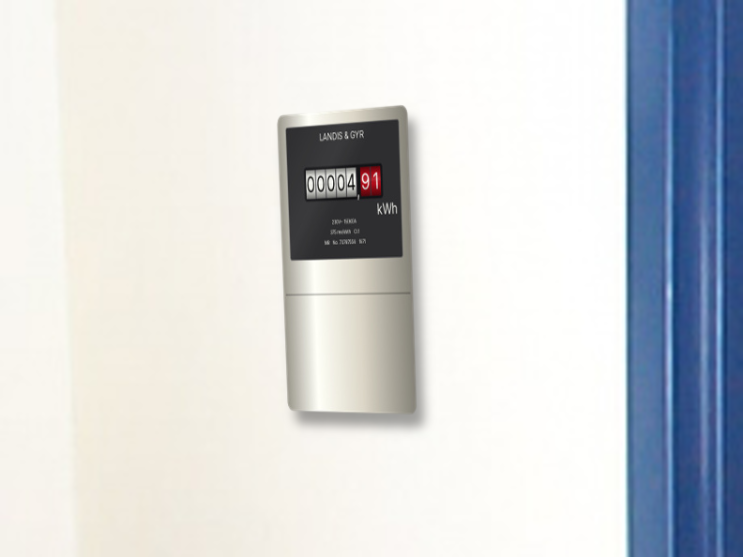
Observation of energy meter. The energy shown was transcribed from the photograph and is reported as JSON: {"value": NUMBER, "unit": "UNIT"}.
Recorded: {"value": 4.91, "unit": "kWh"}
